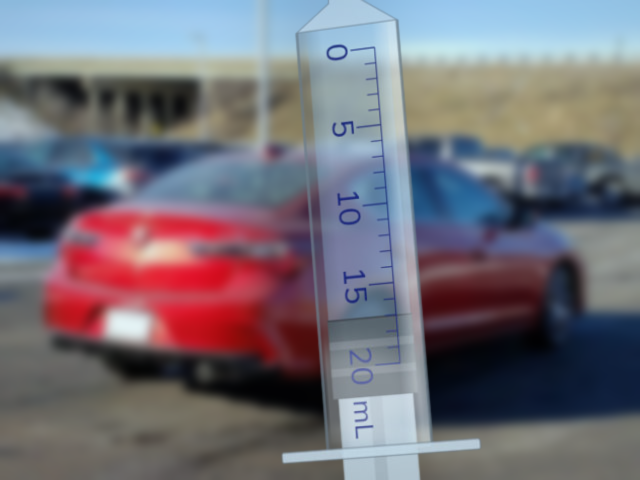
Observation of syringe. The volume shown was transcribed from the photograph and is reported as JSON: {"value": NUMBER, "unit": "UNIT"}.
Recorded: {"value": 17, "unit": "mL"}
